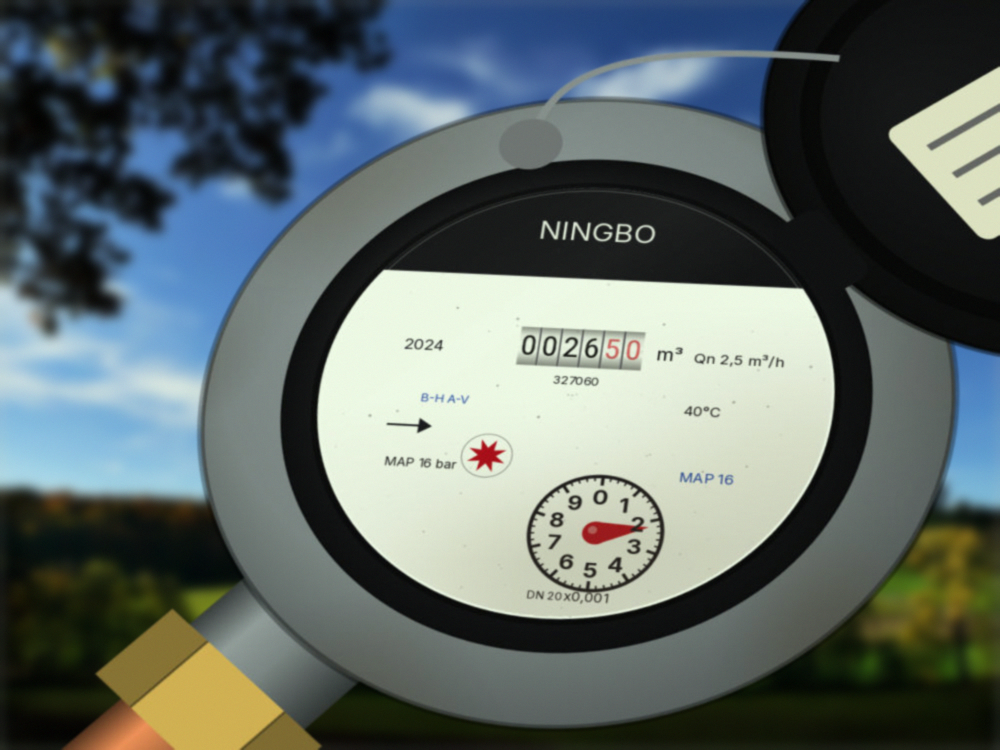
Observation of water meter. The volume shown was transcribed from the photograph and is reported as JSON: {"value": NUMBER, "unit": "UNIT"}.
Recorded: {"value": 26.502, "unit": "m³"}
